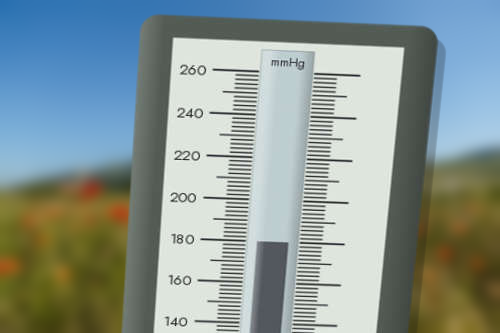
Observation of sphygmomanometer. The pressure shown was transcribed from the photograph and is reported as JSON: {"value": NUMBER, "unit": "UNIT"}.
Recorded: {"value": 180, "unit": "mmHg"}
